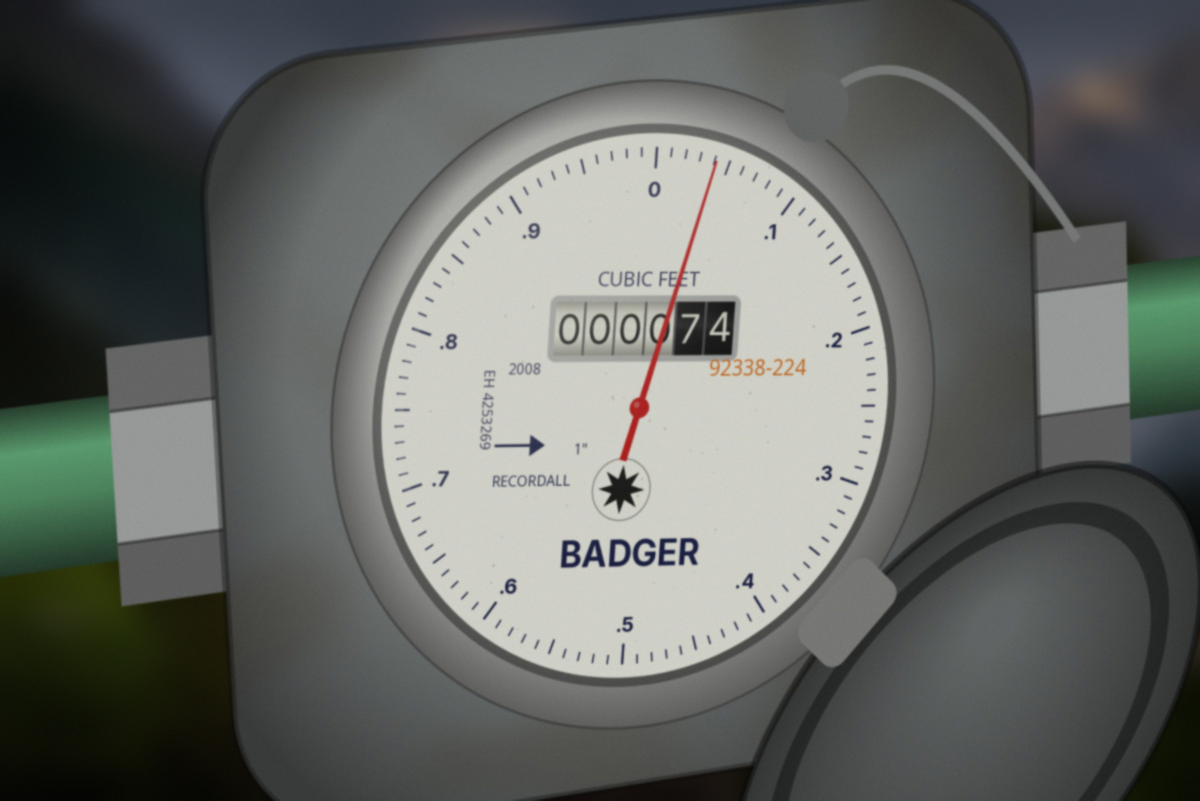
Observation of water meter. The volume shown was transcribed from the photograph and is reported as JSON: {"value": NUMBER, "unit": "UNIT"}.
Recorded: {"value": 74.04, "unit": "ft³"}
